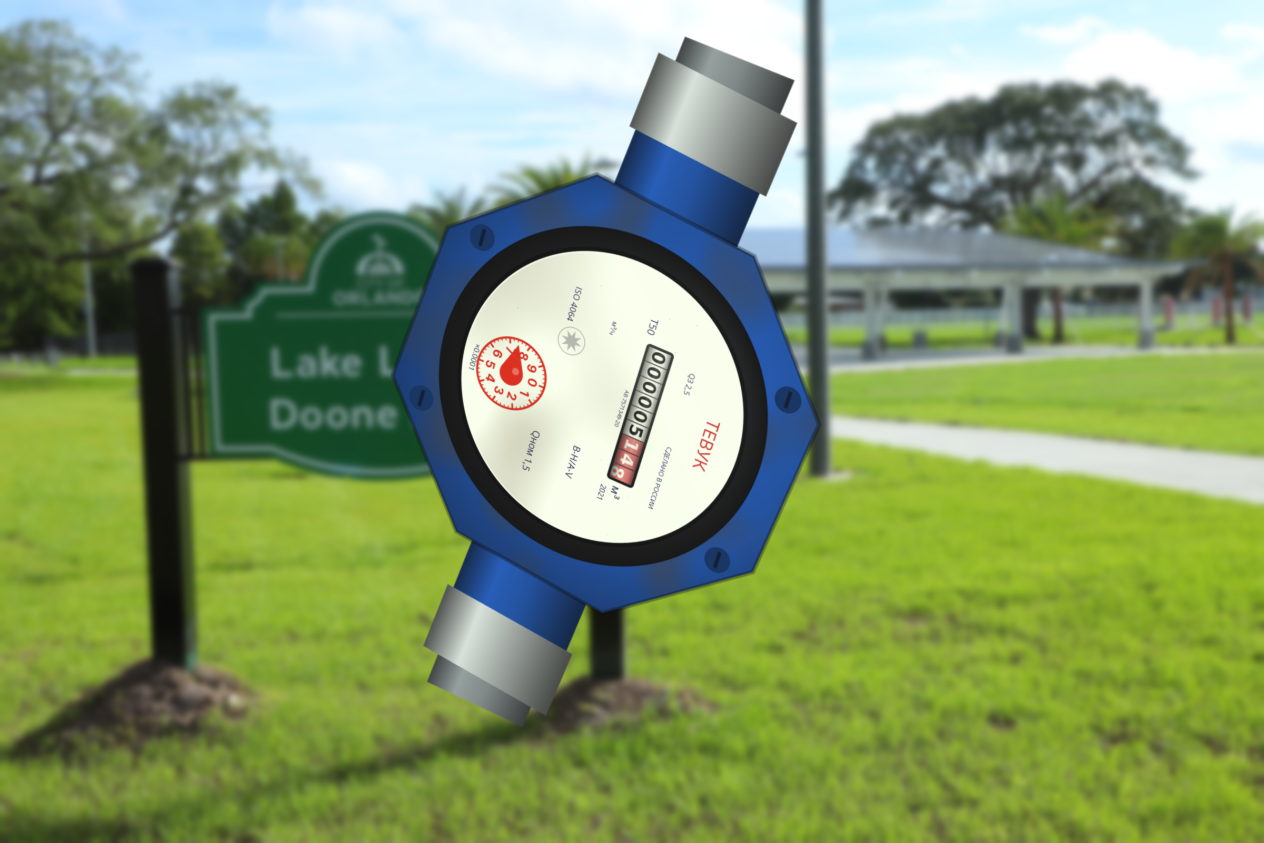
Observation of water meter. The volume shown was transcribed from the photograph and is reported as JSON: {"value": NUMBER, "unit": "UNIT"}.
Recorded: {"value": 5.1477, "unit": "m³"}
